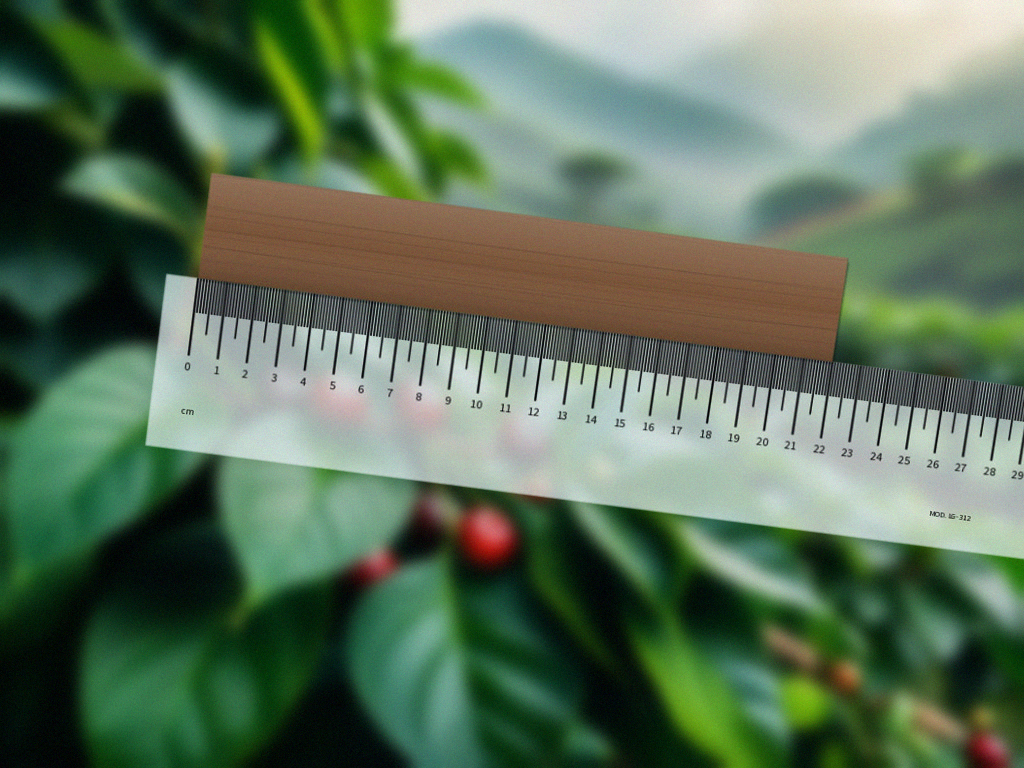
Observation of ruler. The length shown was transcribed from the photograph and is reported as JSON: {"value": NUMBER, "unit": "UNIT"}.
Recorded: {"value": 22, "unit": "cm"}
